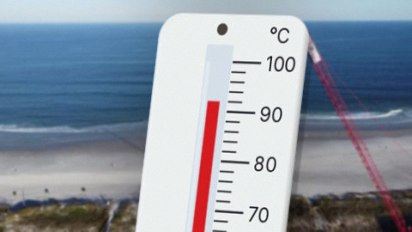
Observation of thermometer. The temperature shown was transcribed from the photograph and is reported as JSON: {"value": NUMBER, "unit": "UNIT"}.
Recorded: {"value": 92, "unit": "°C"}
